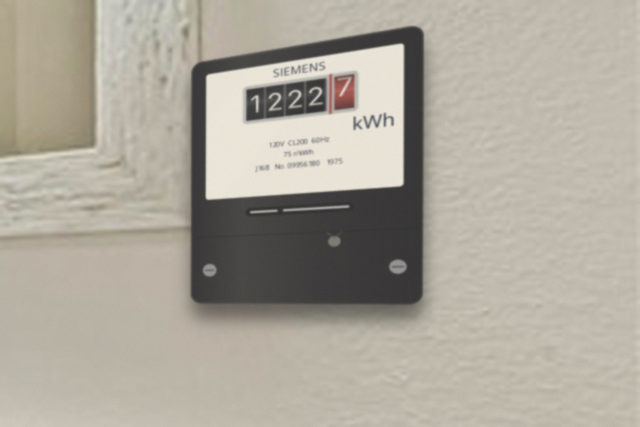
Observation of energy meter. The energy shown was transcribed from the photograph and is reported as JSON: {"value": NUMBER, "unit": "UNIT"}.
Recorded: {"value": 1222.7, "unit": "kWh"}
